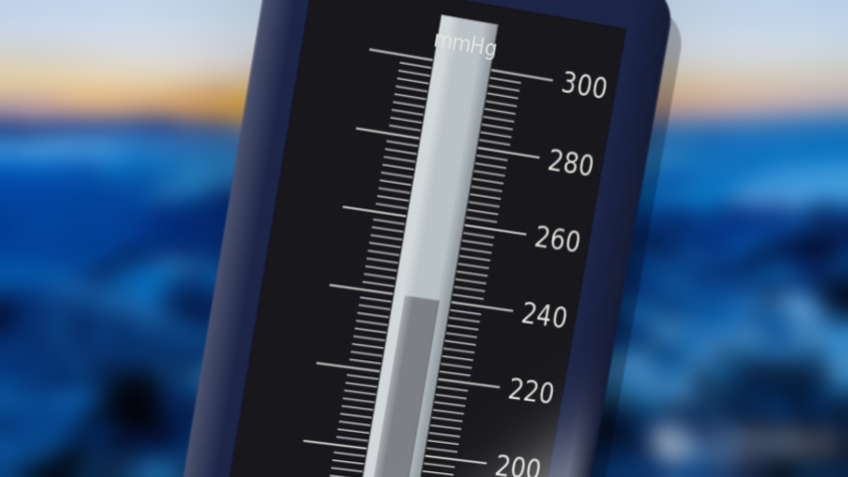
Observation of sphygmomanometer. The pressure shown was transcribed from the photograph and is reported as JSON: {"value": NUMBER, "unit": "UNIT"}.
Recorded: {"value": 240, "unit": "mmHg"}
